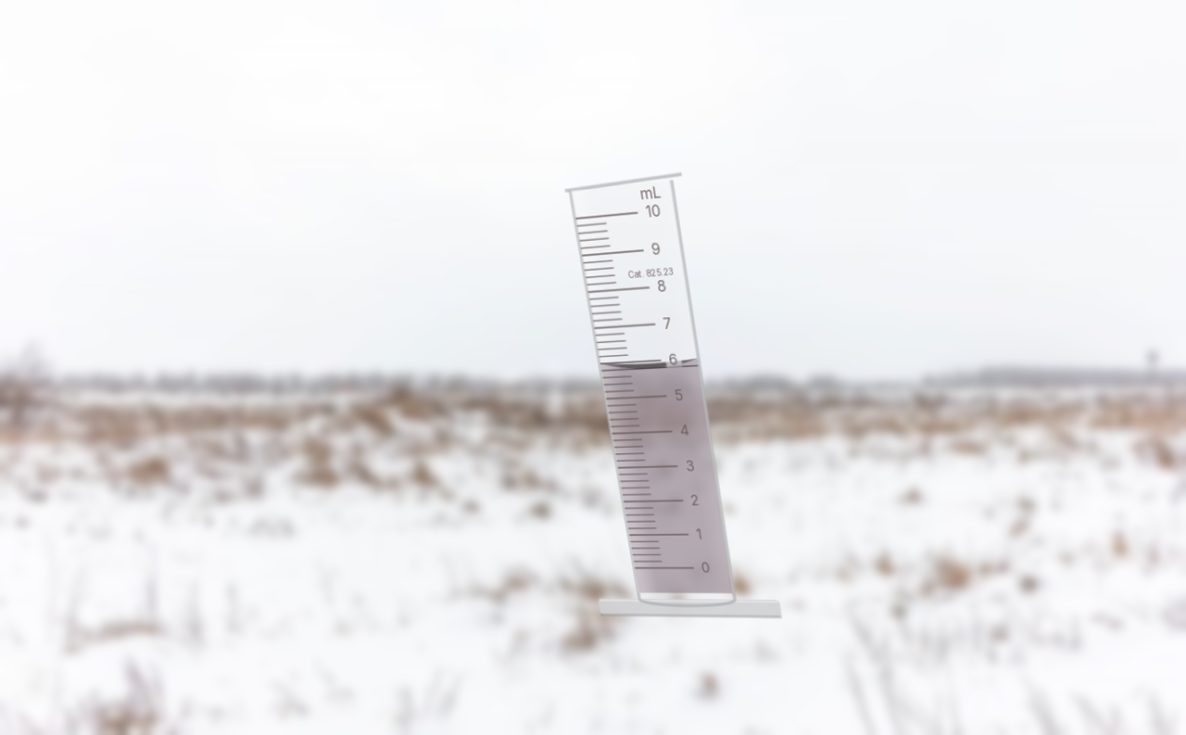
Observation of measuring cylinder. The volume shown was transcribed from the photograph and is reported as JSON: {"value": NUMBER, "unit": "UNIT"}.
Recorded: {"value": 5.8, "unit": "mL"}
